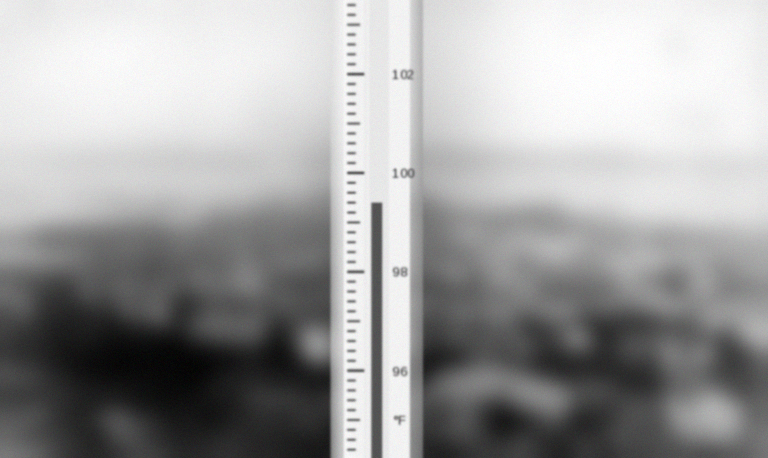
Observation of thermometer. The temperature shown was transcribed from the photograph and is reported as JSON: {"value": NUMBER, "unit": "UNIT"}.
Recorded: {"value": 99.4, "unit": "°F"}
